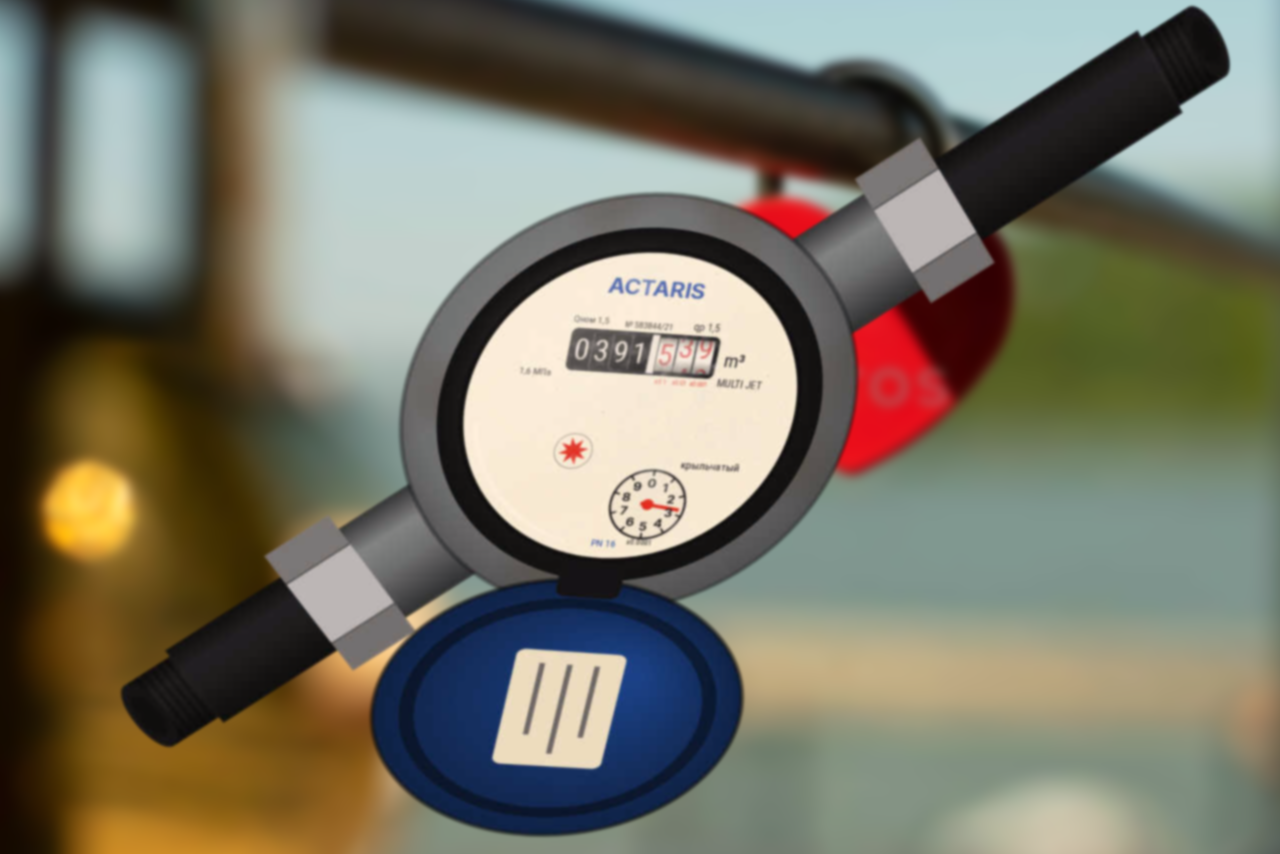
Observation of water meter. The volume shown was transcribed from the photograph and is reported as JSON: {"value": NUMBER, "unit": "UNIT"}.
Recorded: {"value": 391.5392, "unit": "m³"}
